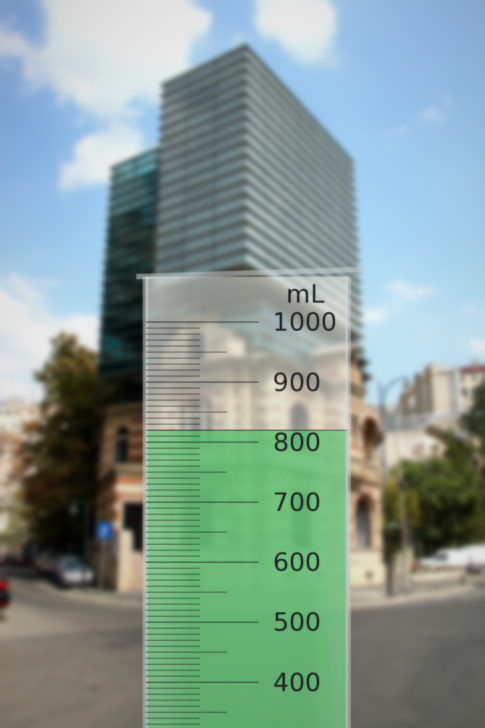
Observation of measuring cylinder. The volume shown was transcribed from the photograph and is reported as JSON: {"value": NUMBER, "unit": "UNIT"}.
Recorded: {"value": 820, "unit": "mL"}
